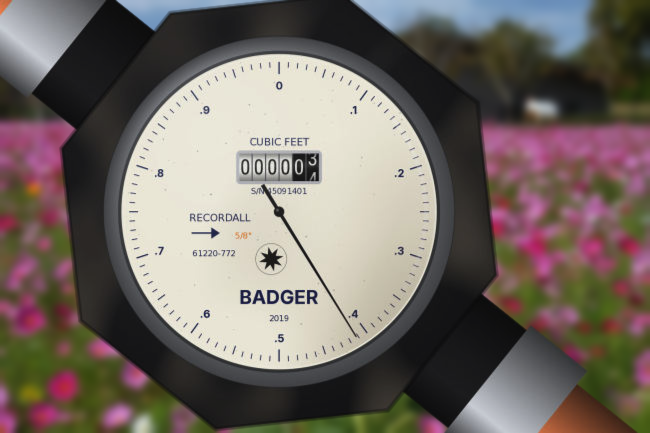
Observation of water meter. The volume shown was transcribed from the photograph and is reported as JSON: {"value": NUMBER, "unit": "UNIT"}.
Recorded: {"value": 3.41, "unit": "ft³"}
